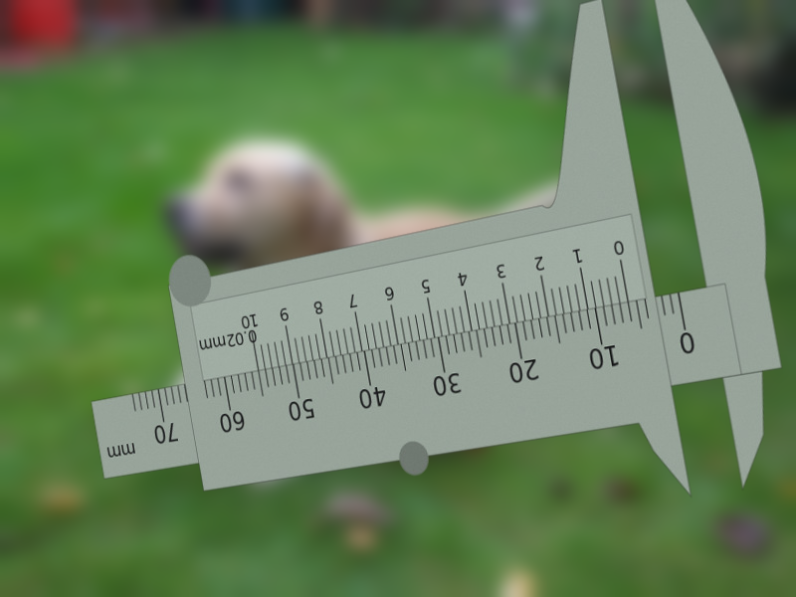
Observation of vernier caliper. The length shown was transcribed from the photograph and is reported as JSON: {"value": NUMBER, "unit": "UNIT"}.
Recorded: {"value": 6.0, "unit": "mm"}
